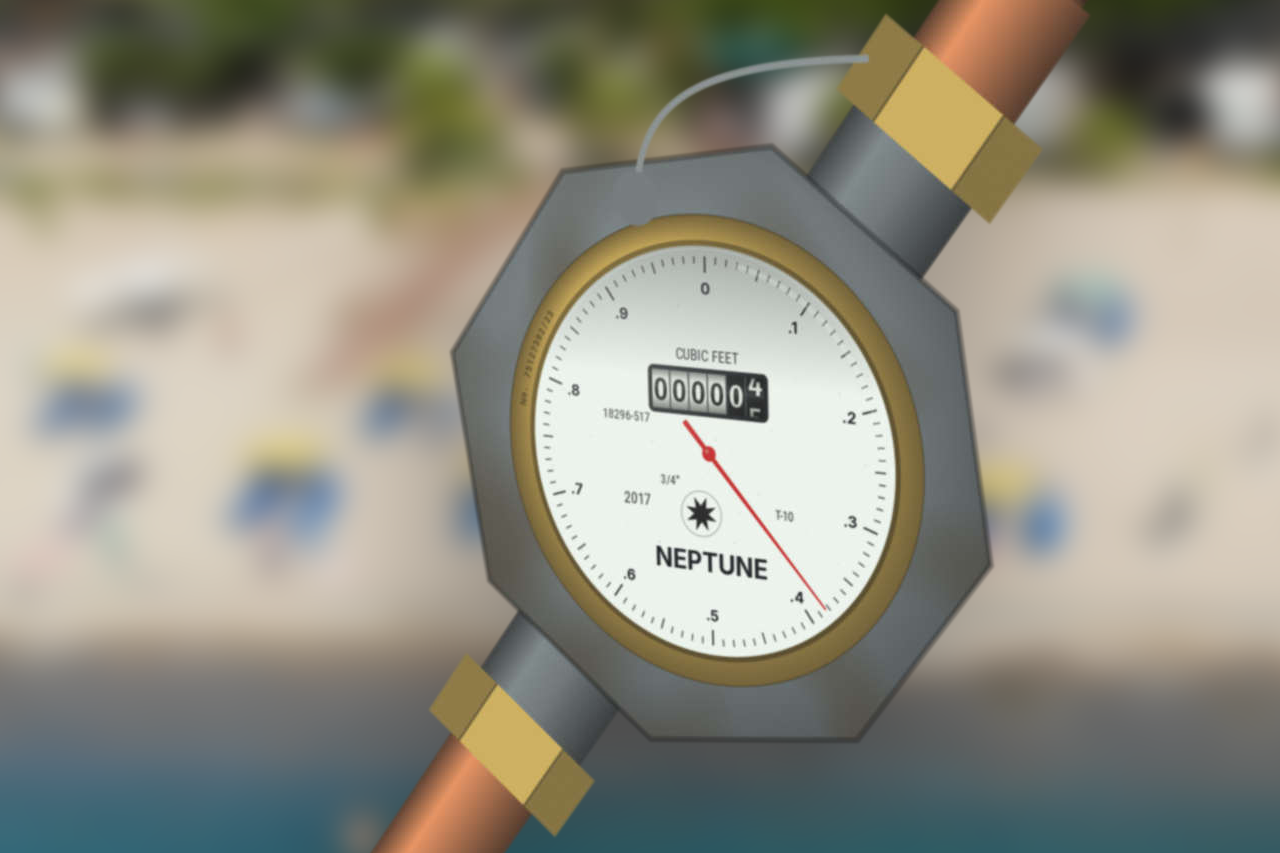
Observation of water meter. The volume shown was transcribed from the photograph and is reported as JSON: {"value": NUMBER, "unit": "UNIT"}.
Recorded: {"value": 4.38, "unit": "ft³"}
